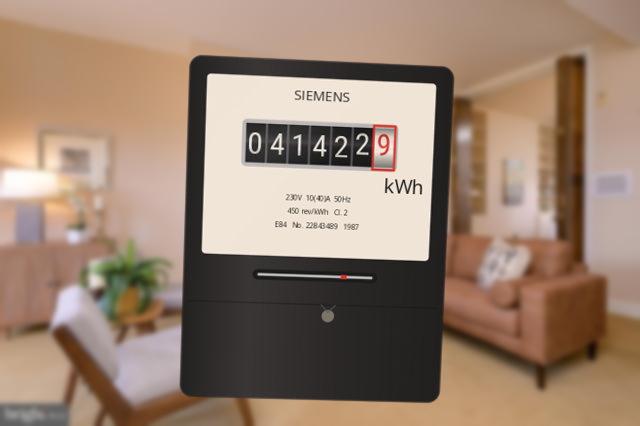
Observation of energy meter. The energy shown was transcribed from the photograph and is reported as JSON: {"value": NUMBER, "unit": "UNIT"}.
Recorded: {"value": 41422.9, "unit": "kWh"}
